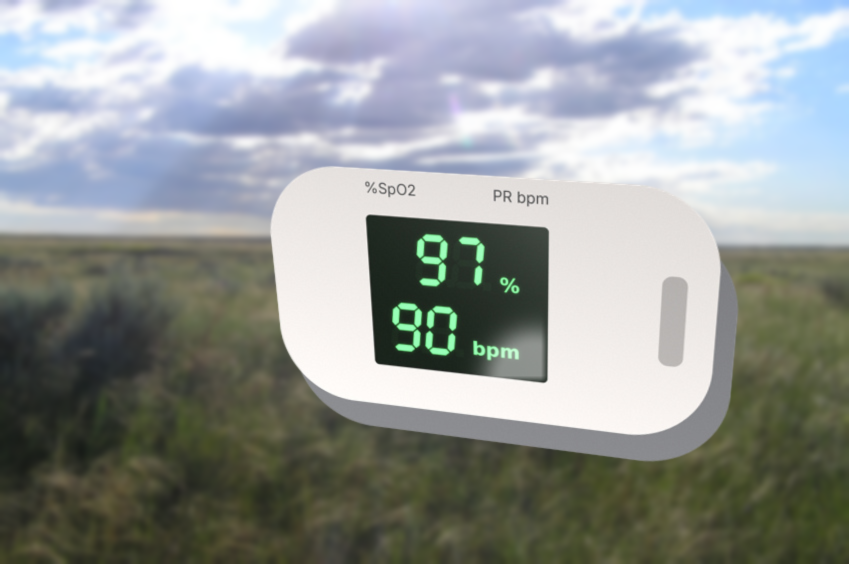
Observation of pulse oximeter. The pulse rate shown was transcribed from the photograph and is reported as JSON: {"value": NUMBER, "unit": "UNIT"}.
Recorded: {"value": 90, "unit": "bpm"}
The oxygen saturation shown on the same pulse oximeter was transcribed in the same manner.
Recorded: {"value": 97, "unit": "%"}
